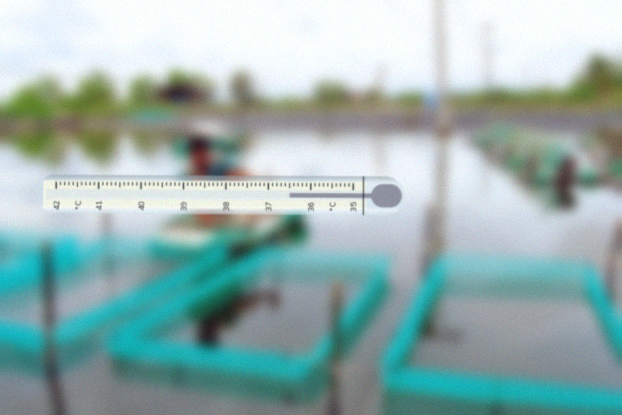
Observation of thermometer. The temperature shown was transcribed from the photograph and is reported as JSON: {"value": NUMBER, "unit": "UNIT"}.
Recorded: {"value": 36.5, "unit": "°C"}
